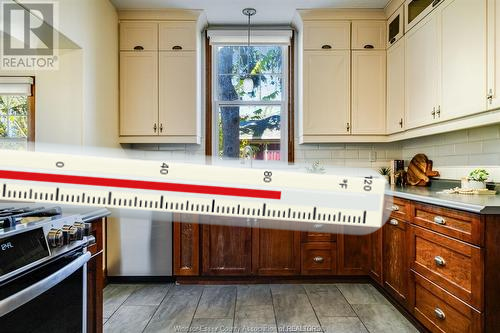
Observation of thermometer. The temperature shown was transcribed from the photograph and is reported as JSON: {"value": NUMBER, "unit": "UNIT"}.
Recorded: {"value": 86, "unit": "°F"}
